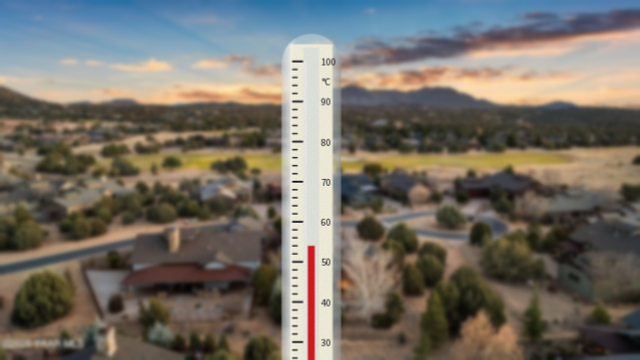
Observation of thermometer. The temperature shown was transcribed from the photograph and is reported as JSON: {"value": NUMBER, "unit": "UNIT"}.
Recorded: {"value": 54, "unit": "°C"}
